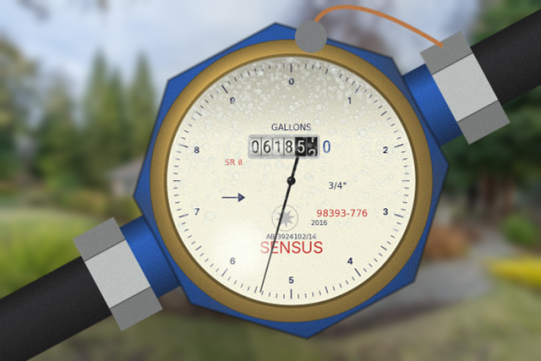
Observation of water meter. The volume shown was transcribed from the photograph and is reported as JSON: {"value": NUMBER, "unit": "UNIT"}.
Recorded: {"value": 618515.4, "unit": "gal"}
